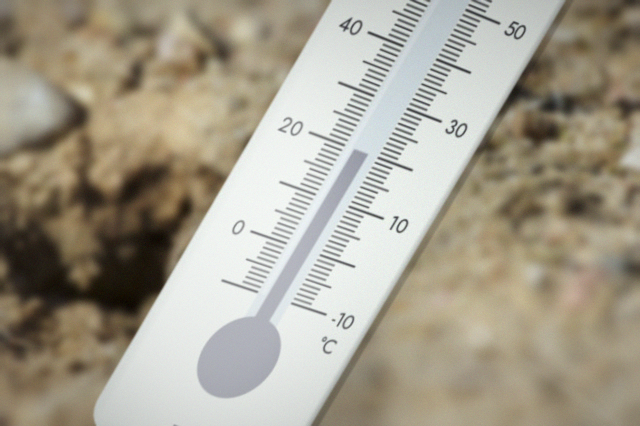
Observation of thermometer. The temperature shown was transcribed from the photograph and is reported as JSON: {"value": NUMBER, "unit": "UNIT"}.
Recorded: {"value": 20, "unit": "°C"}
